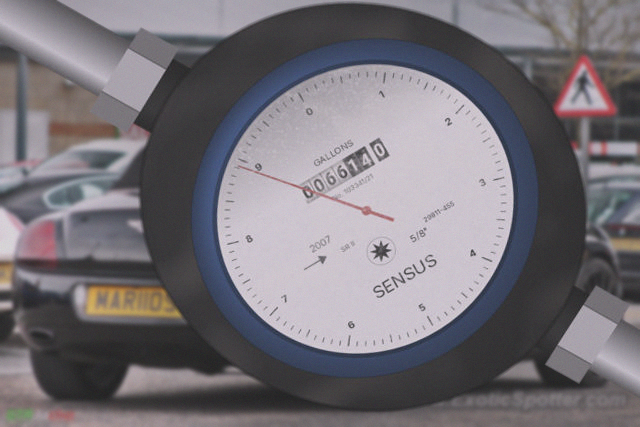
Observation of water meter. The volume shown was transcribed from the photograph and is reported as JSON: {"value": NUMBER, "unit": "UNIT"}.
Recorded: {"value": 66138.9, "unit": "gal"}
